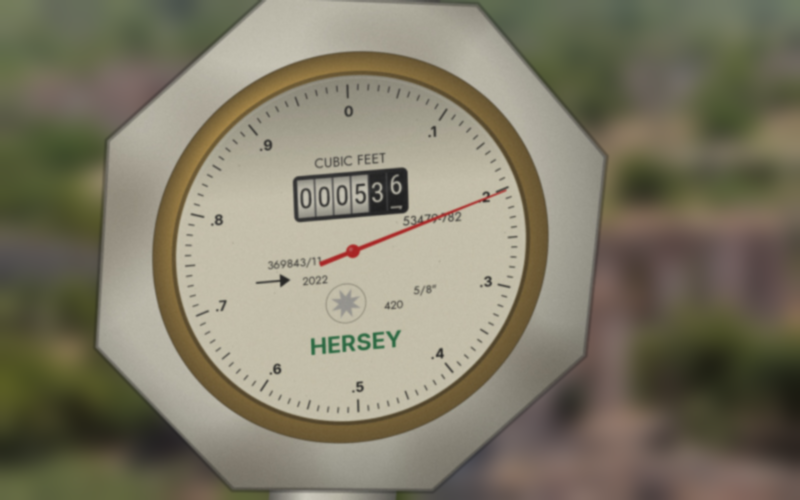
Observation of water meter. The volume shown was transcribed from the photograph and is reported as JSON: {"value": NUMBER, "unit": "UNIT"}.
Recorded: {"value": 536.20, "unit": "ft³"}
